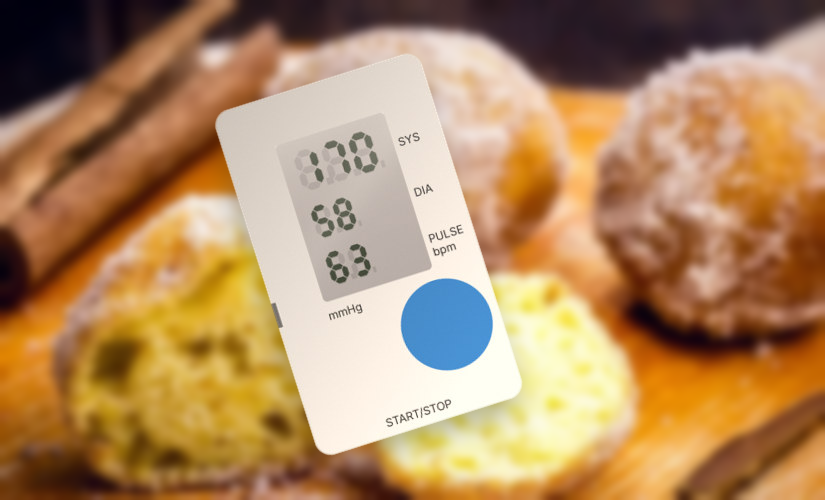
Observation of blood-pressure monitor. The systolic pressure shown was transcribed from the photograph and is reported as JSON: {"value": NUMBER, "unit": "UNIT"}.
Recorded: {"value": 170, "unit": "mmHg"}
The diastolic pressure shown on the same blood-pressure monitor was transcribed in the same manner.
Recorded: {"value": 58, "unit": "mmHg"}
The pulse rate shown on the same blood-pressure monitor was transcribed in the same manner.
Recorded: {"value": 63, "unit": "bpm"}
